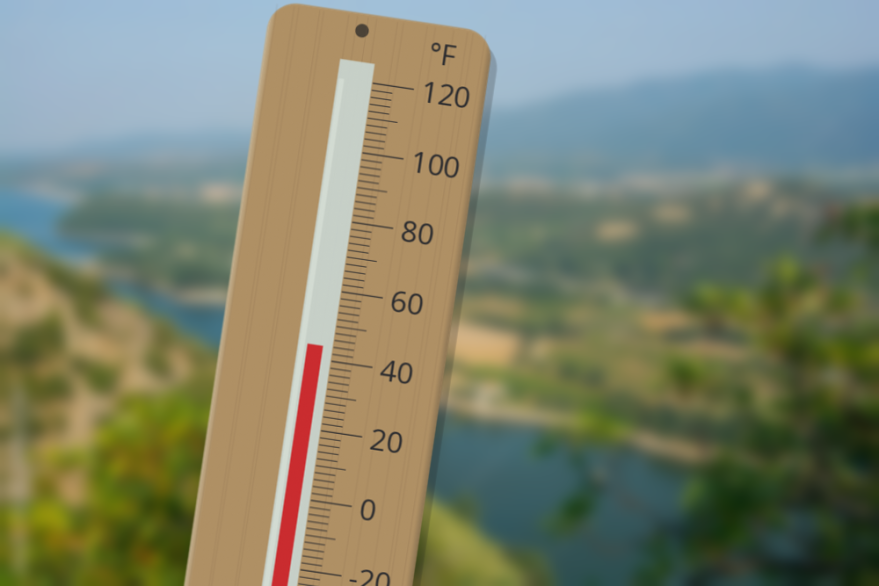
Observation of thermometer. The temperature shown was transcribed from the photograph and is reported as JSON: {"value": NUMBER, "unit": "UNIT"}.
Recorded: {"value": 44, "unit": "°F"}
